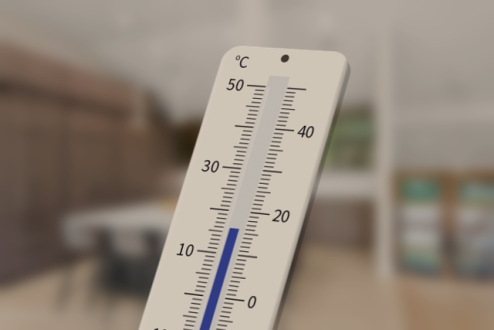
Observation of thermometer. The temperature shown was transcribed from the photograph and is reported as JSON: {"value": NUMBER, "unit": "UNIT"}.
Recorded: {"value": 16, "unit": "°C"}
